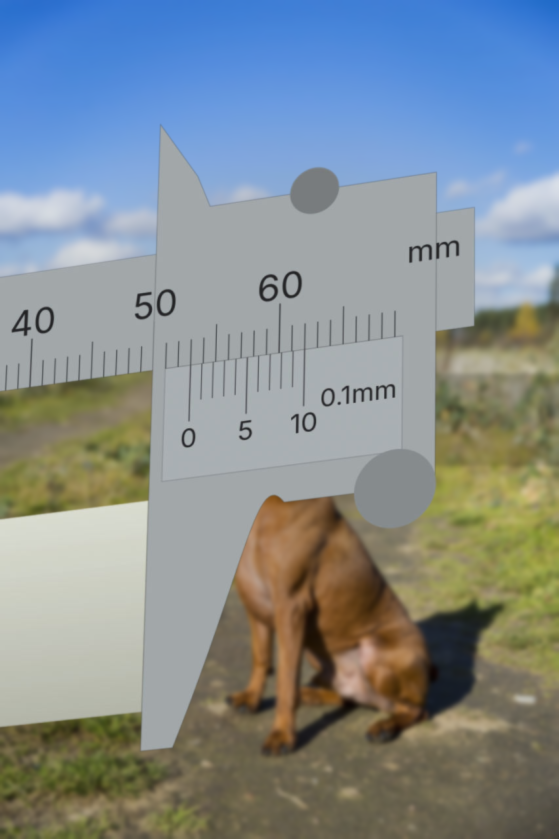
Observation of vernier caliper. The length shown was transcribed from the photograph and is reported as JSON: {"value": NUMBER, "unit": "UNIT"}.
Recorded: {"value": 53.0, "unit": "mm"}
